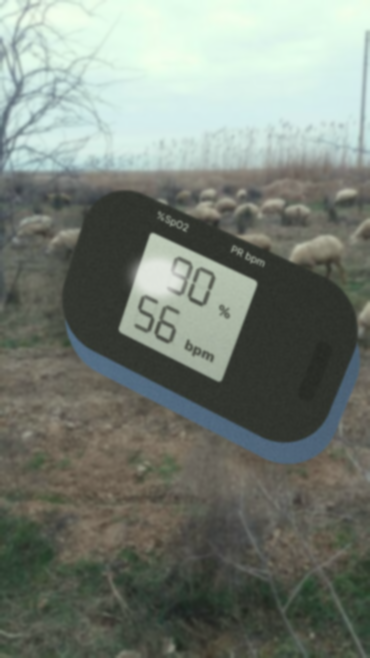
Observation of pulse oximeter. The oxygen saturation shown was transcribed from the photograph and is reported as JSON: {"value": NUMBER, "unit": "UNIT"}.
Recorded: {"value": 90, "unit": "%"}
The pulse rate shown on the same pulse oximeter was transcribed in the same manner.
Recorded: {"value": 56, "unit": "bpm"}
